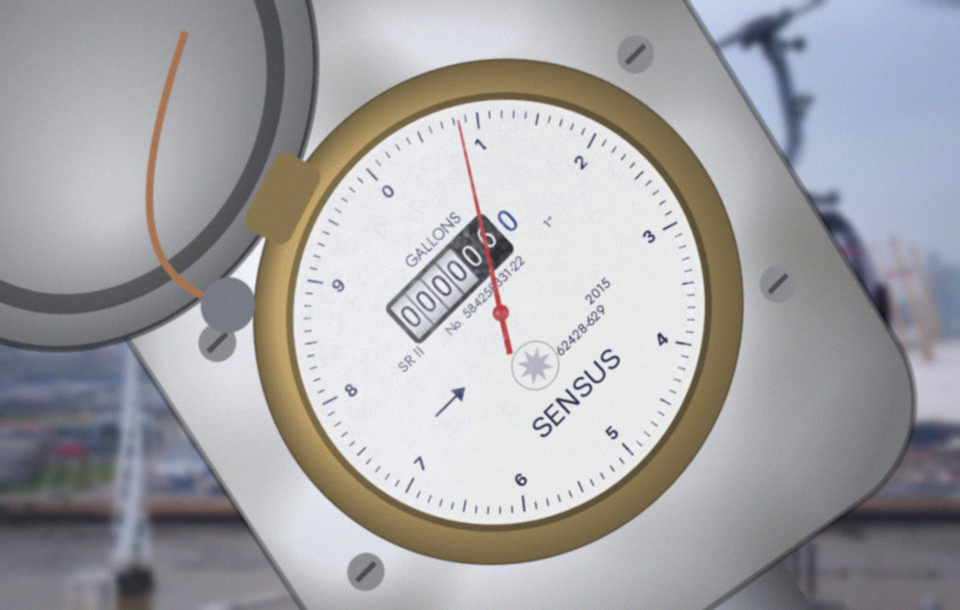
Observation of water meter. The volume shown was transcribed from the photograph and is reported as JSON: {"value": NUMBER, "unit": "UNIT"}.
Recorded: {"value": 60.8, "unit": "gal"}
